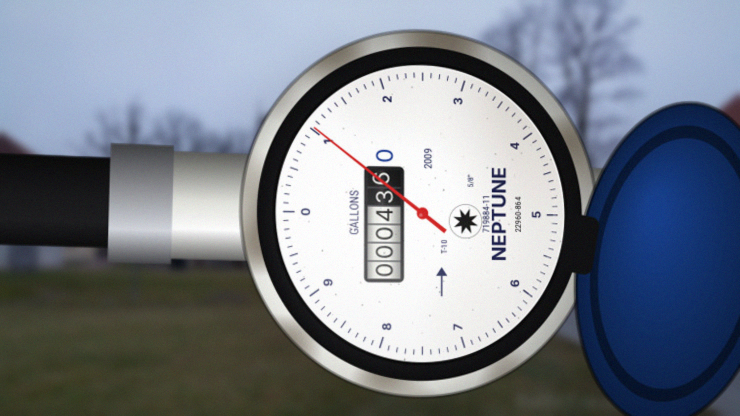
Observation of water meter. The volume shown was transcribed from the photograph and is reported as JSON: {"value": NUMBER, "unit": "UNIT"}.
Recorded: {"value": 4361.0, "unit": "gal"}
